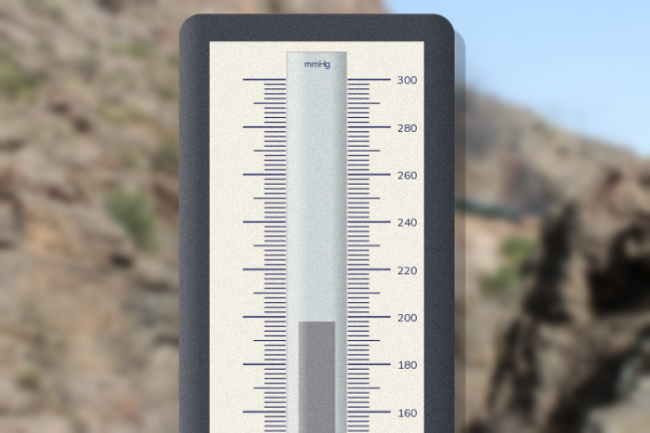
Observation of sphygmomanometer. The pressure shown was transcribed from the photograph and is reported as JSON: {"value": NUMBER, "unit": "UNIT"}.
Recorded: {"value": 198, "unit": "mmHg"}
